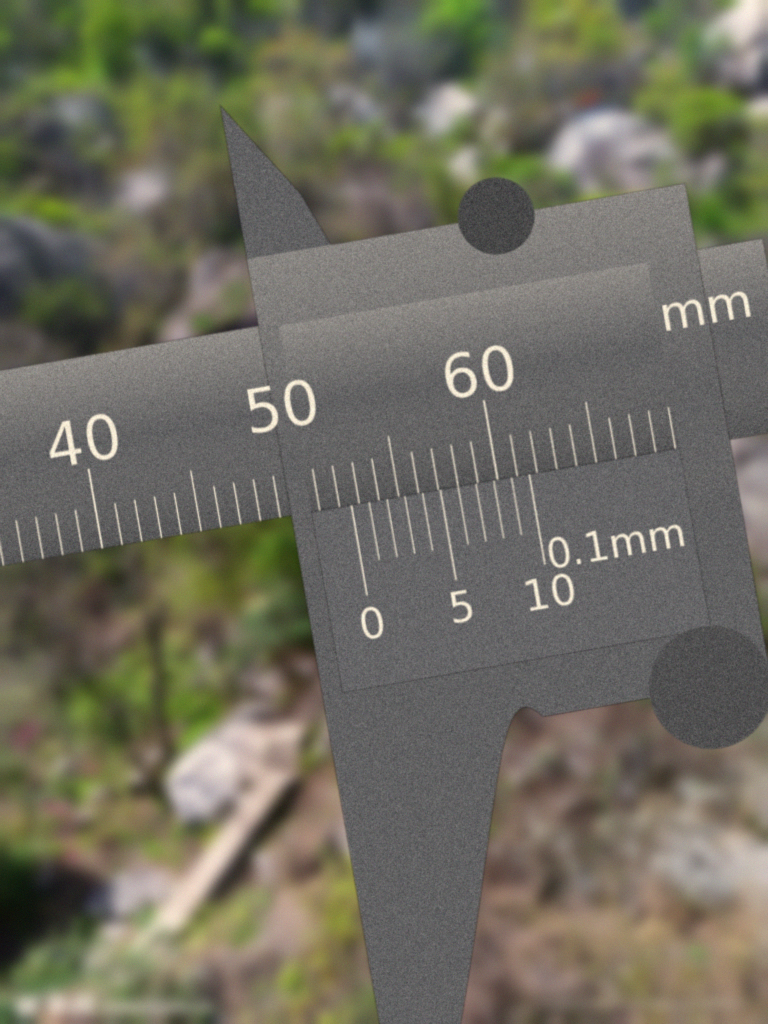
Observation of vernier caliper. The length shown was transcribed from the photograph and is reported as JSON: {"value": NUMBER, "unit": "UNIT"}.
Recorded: {"value": 52.6, "unit": "mm"}
